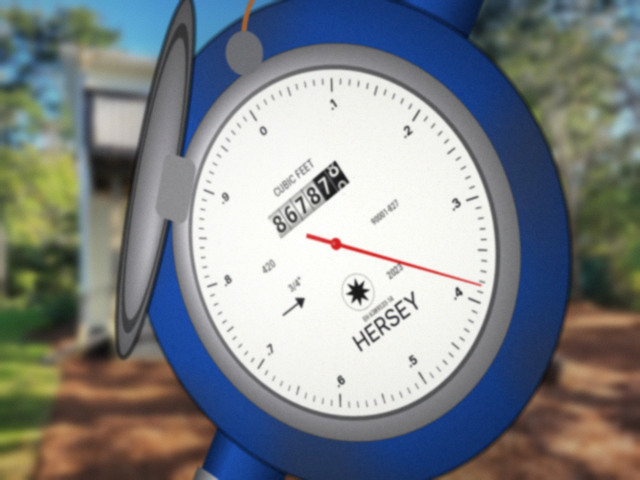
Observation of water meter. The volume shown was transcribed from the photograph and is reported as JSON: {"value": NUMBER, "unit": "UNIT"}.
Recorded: {"value": 867878.38, "unit": "ft³"}
